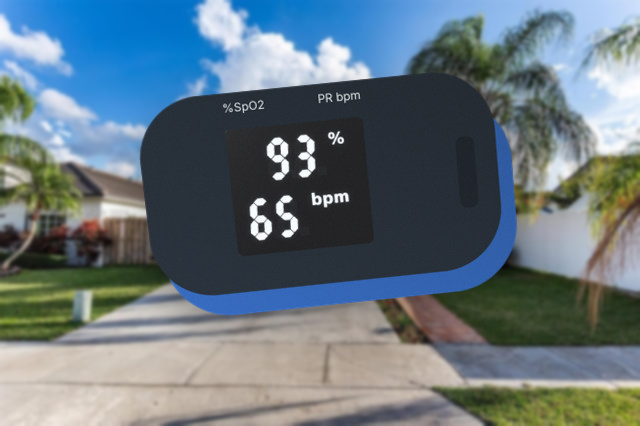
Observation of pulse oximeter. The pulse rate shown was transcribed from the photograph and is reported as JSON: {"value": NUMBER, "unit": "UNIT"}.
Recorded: {"value": 65, "unit": "bpm"}
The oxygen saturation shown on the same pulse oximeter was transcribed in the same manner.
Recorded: {"value": 93, "unit": "%"}
